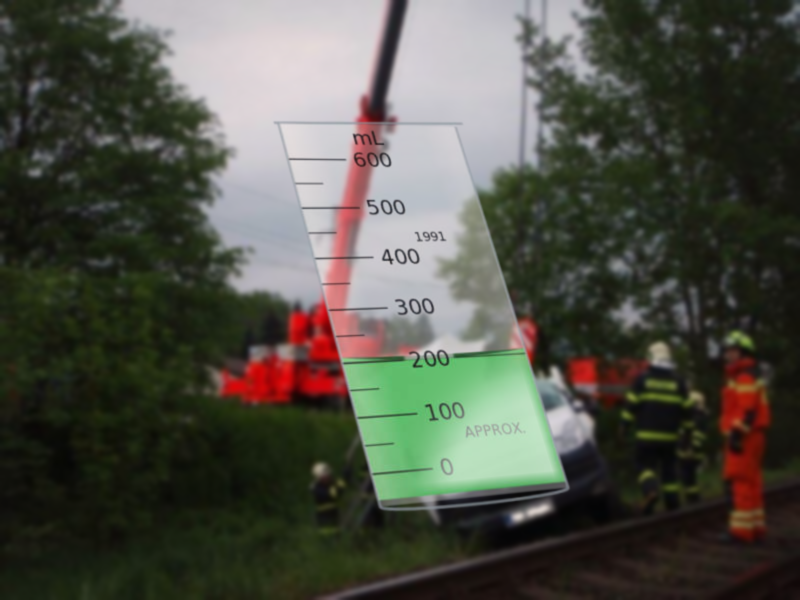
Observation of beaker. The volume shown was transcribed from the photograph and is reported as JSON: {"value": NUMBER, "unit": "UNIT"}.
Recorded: {"value": 200, "unit": "mL"}
